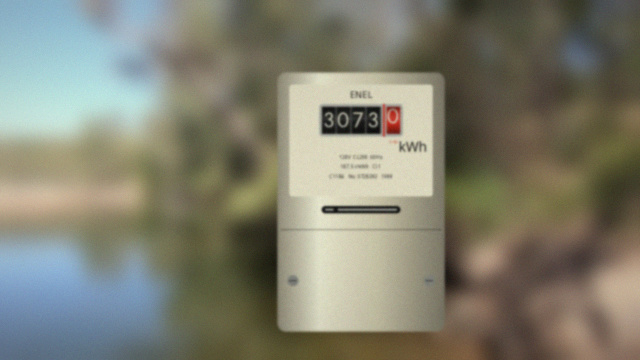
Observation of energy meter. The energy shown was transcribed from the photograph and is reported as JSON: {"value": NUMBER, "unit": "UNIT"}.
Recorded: {"value": 3073.0, "unit": "kWh"}
